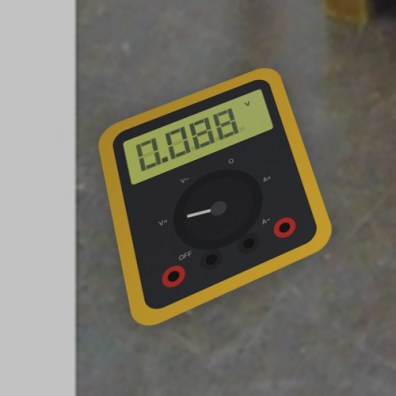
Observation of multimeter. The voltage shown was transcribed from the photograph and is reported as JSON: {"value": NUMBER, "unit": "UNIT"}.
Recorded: {"value": 0.088, "unit": "V"}
